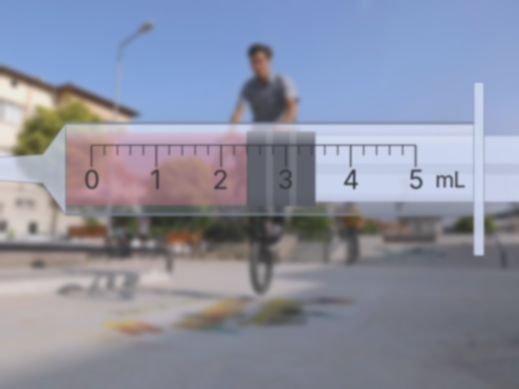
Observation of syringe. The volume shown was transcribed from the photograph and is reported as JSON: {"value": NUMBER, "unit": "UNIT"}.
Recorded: {"value": 2.4, "unit": "mL"}
